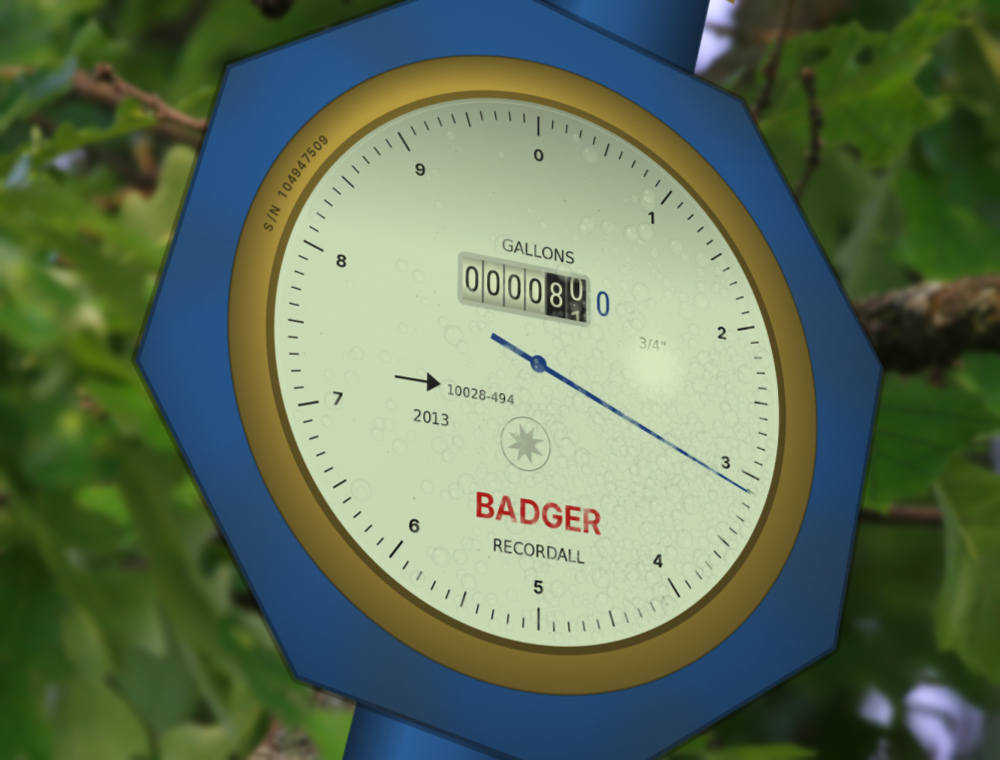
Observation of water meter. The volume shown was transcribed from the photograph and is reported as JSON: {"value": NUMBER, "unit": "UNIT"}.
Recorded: {"value": 803.1, "unit": "gal"}
